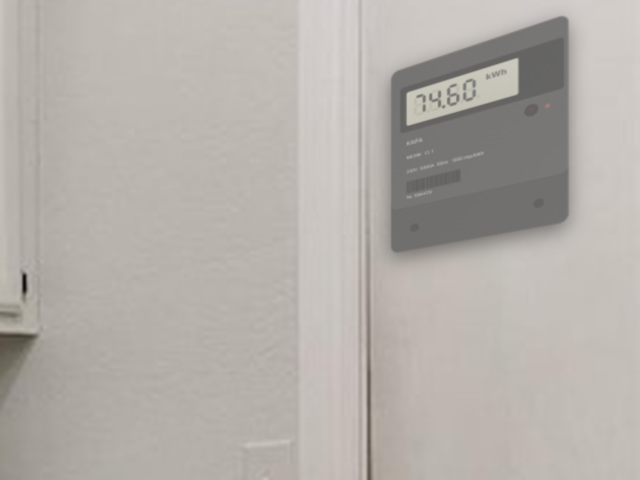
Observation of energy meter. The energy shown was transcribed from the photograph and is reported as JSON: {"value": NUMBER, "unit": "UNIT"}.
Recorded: {"value": 74.60, "unit": "kWh"}
